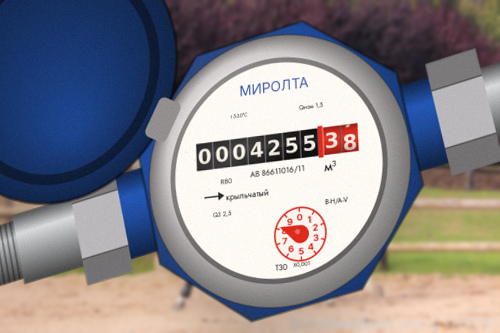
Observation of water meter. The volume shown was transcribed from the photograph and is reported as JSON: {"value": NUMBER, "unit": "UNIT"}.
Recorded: {"value": 4255.378, "unit": "m³"}
